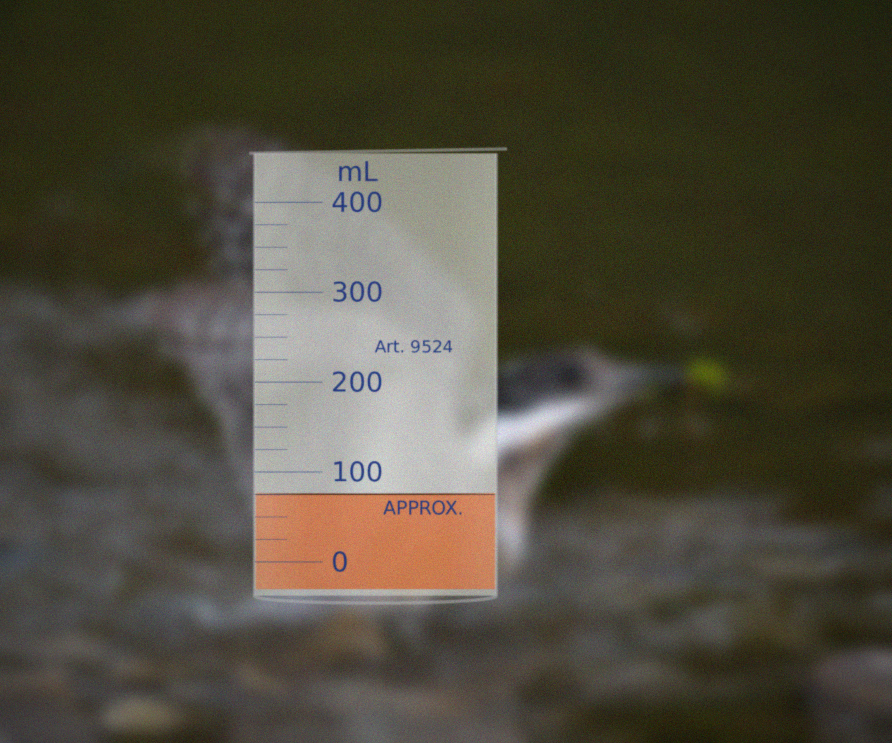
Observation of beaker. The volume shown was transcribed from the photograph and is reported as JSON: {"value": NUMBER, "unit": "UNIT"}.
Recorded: {"value": 75, "unit": "mL"}
